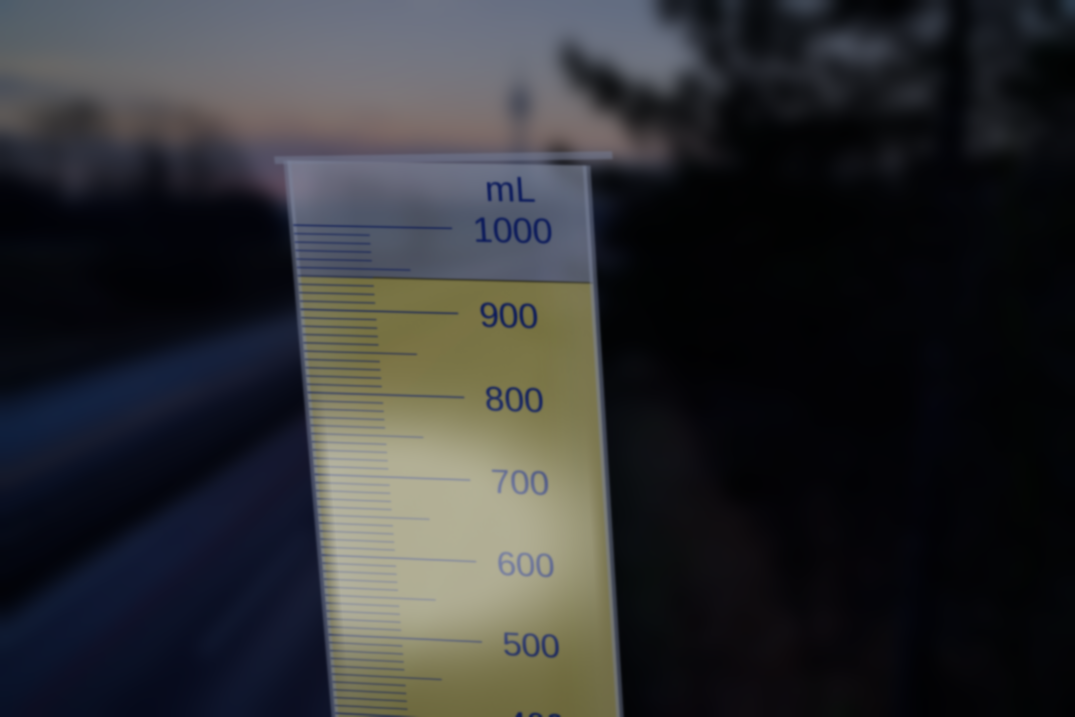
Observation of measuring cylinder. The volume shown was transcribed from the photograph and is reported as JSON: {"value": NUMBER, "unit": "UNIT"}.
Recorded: {"value": 940, "unit": "mL"}
